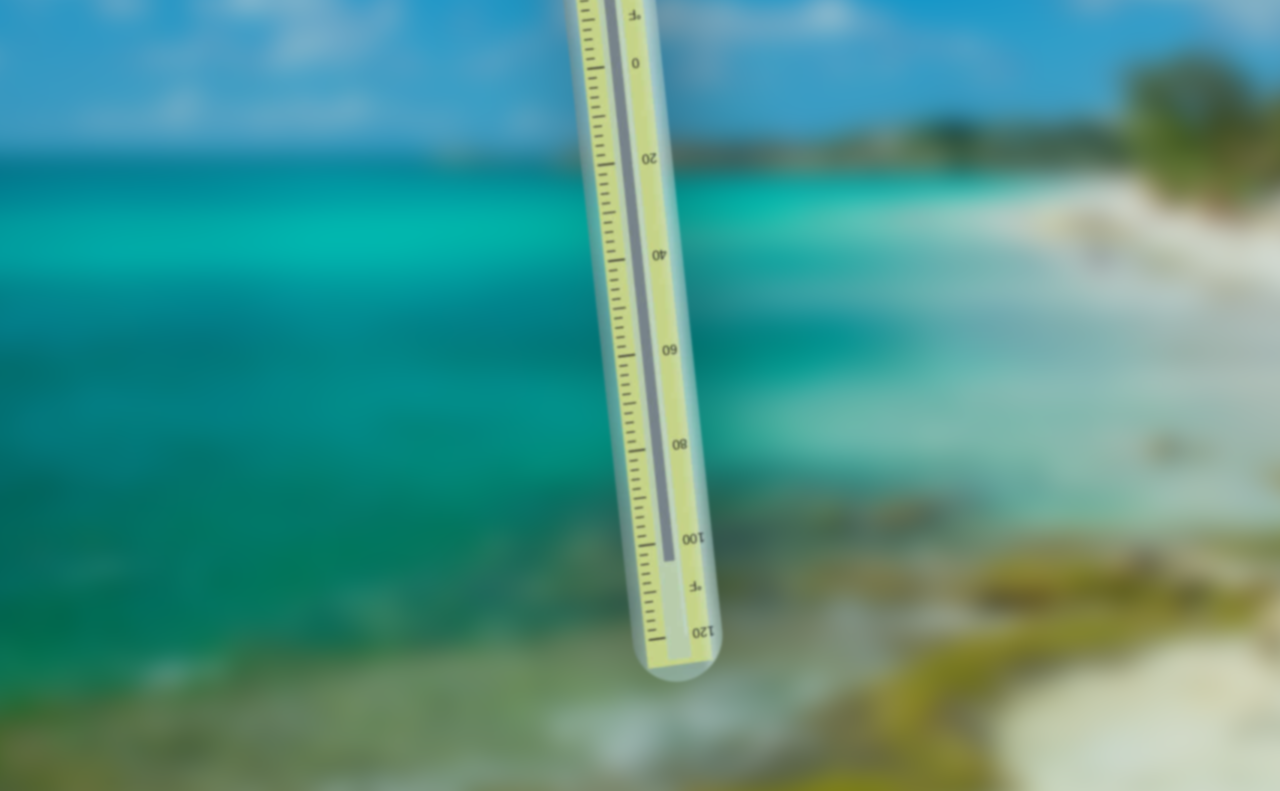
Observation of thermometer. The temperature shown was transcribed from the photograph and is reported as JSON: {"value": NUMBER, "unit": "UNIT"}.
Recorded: {"value": 104, "unit": "°F"}
